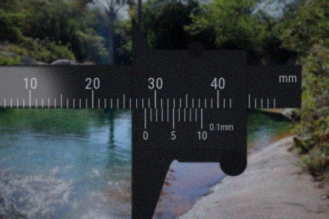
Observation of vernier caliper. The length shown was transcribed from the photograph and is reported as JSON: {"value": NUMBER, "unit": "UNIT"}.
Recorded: {"value": 28.4, "unit": "mm"}
